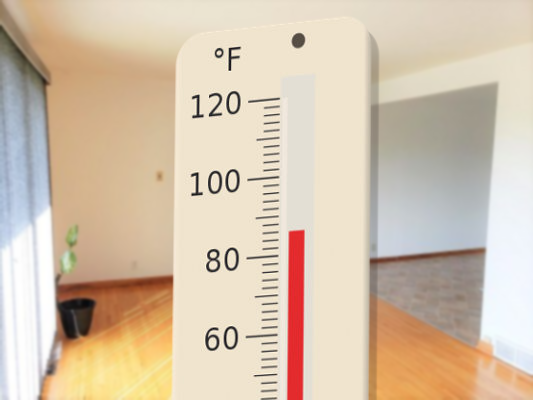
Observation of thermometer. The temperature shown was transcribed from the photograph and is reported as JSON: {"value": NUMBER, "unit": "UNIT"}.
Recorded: {"value": 86, "unit": "°F"}
